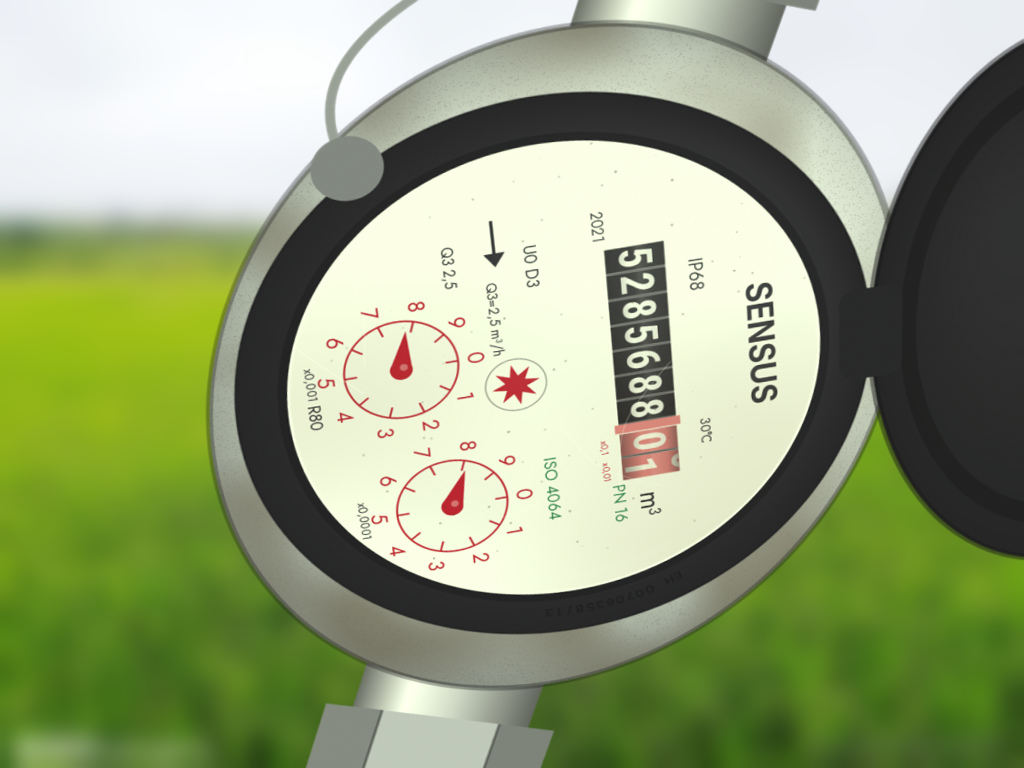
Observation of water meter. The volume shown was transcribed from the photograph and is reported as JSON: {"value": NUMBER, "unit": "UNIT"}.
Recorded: {"value": 5285688.0078, "unit": "m³"}
